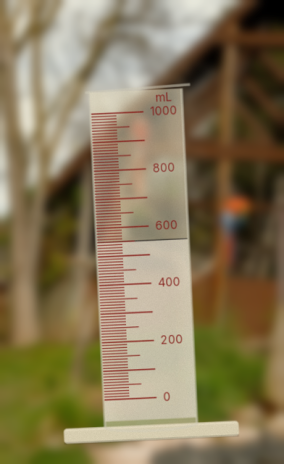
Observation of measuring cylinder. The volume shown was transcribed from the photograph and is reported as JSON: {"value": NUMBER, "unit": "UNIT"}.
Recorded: {"value": 550, "unit": "mL"}
